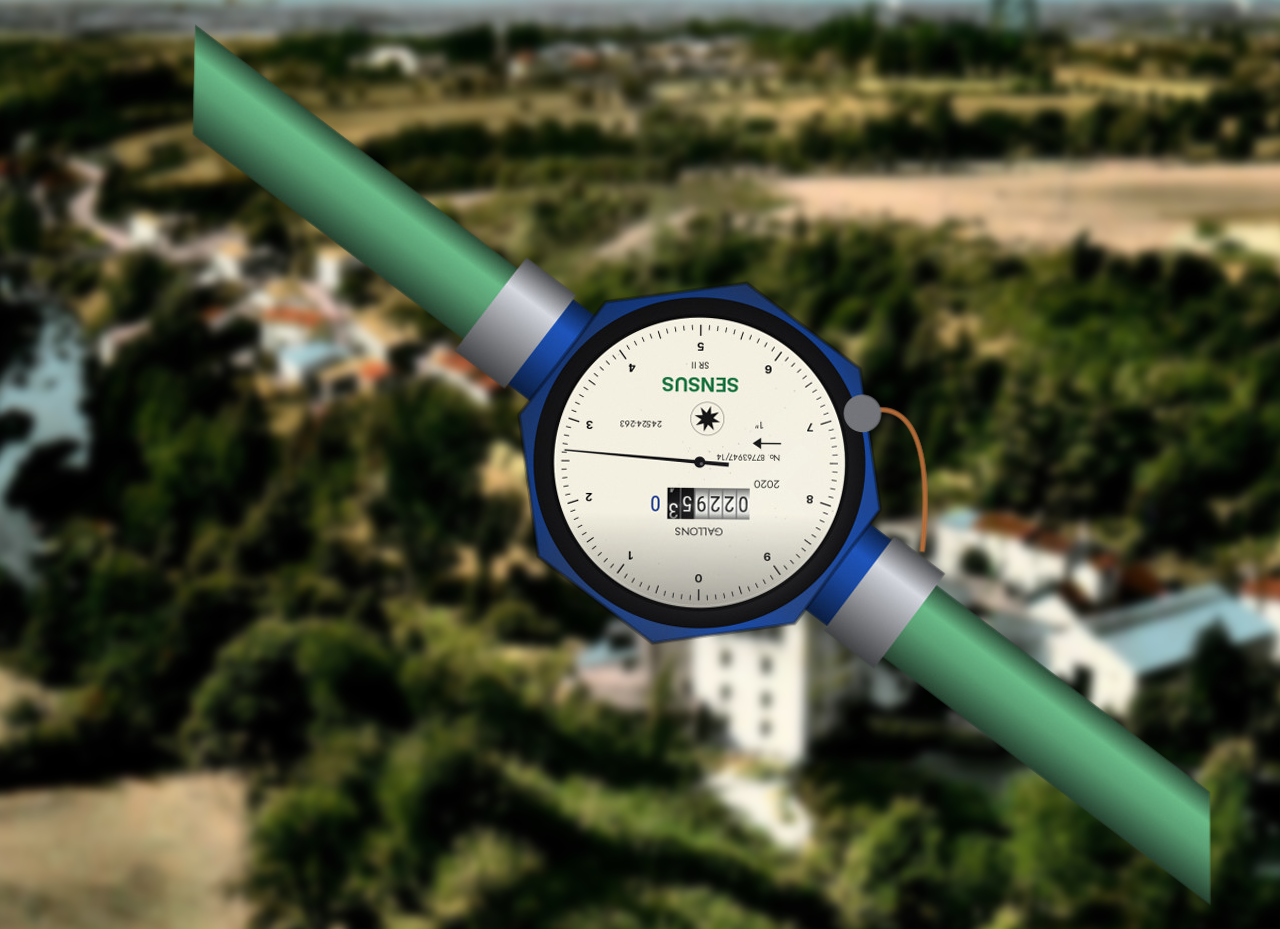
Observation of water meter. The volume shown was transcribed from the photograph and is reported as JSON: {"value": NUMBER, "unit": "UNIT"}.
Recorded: {"value": 229532.6, "unit": "gal"}
